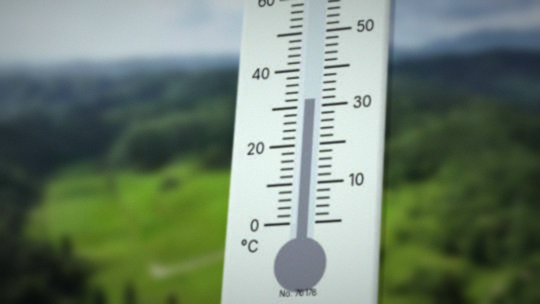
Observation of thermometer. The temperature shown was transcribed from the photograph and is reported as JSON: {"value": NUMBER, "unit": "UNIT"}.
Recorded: {"value": 32, "unit": "°C"}
